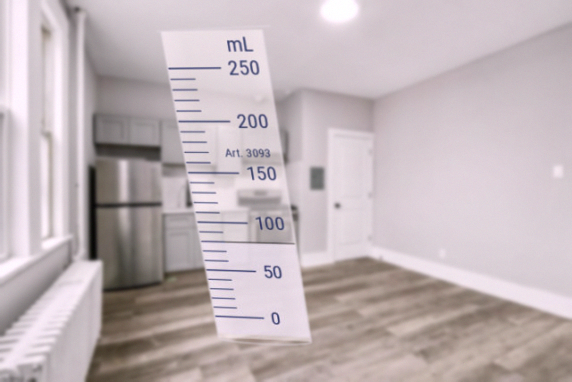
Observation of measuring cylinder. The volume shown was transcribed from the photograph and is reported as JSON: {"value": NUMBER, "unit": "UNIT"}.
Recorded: {"value": 80, "unit": "mL"}
